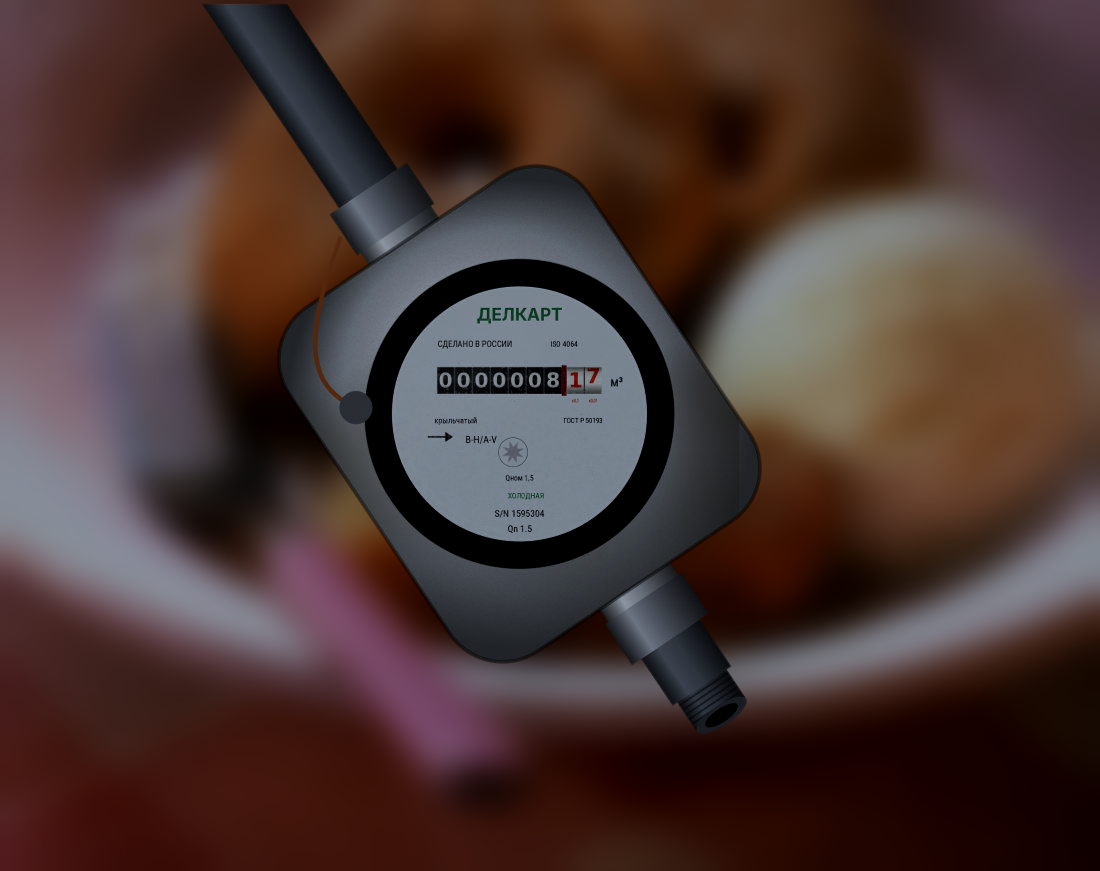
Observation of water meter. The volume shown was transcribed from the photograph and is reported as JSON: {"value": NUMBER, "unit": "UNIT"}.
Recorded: {"value": 8.17, "unit": "m³"}
